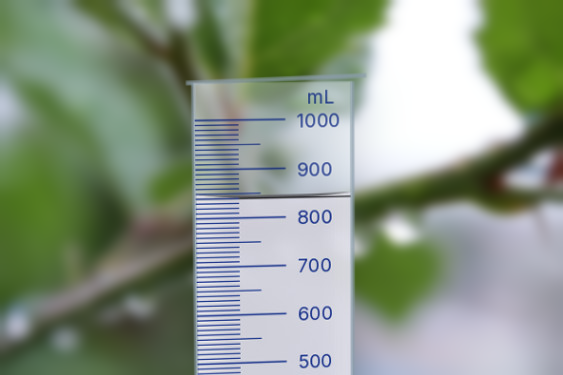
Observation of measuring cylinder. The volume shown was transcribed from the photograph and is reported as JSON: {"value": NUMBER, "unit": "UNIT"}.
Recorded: {"value": 840, "unit": "mL"}
